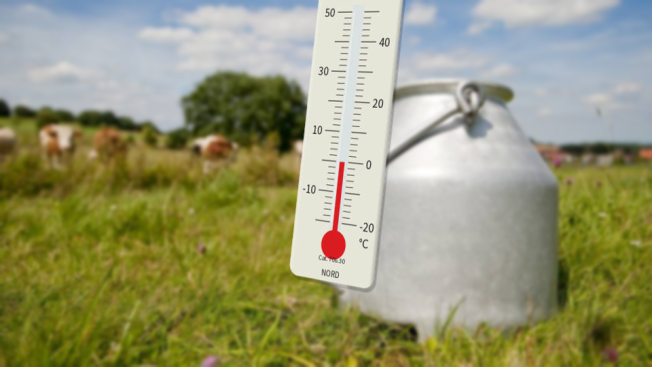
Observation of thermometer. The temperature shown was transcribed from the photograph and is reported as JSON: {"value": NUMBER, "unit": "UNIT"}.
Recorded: {"value": 0, "unit": "°C"}
